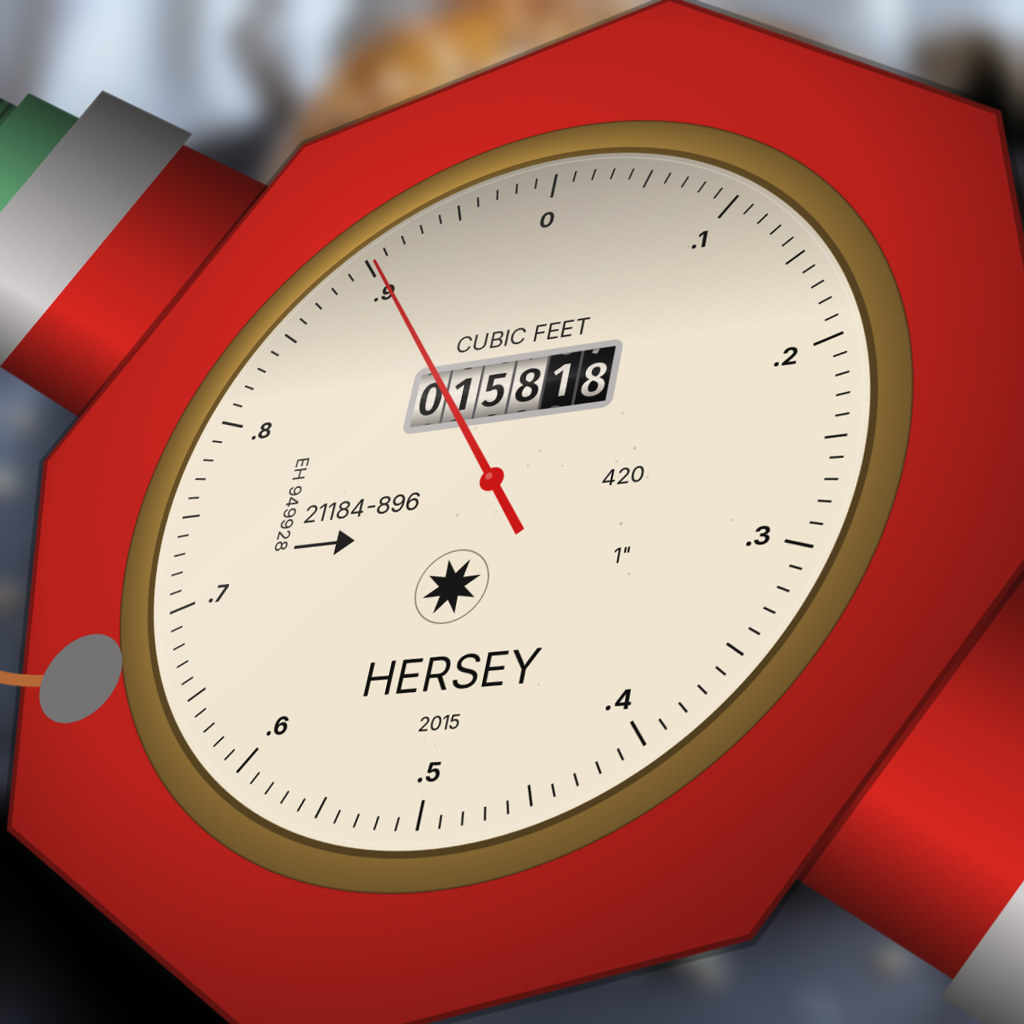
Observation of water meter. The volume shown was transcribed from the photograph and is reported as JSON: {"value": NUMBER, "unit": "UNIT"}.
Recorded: {"value": 15817.90, "unit": "ft³"}
